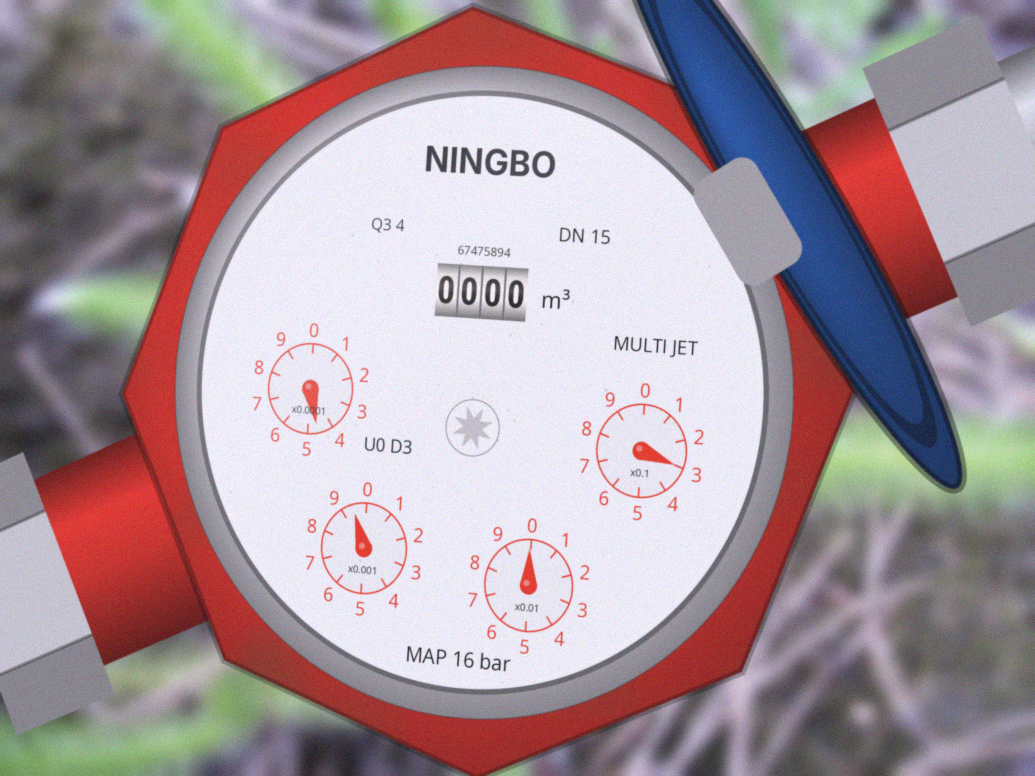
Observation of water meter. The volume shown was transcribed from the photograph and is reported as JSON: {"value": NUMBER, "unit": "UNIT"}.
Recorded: {"value": 0.2994, "unit": "m³"}
